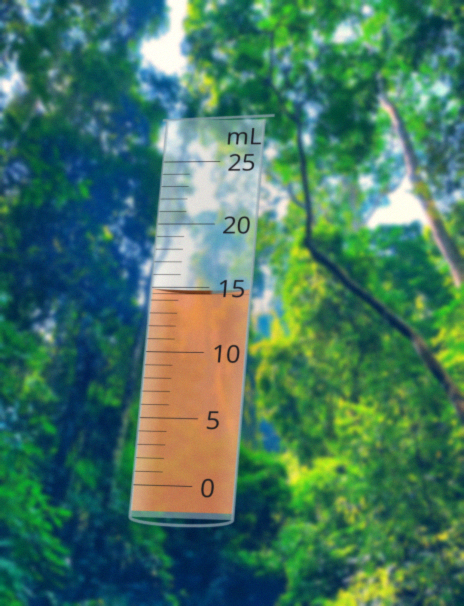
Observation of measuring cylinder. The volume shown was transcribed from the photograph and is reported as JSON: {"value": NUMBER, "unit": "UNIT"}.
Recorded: {"value": 14.5, "unit": "mL"}
